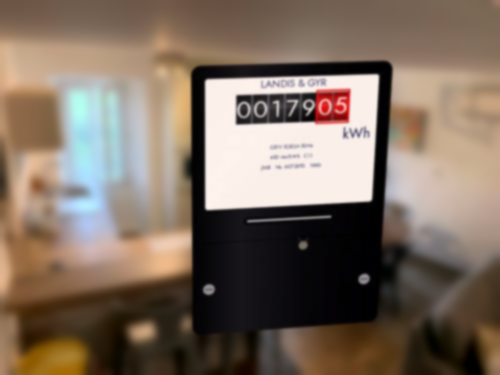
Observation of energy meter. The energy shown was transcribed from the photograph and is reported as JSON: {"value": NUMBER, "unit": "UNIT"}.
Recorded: {"value": 179.05, "unit": "kWh"}
